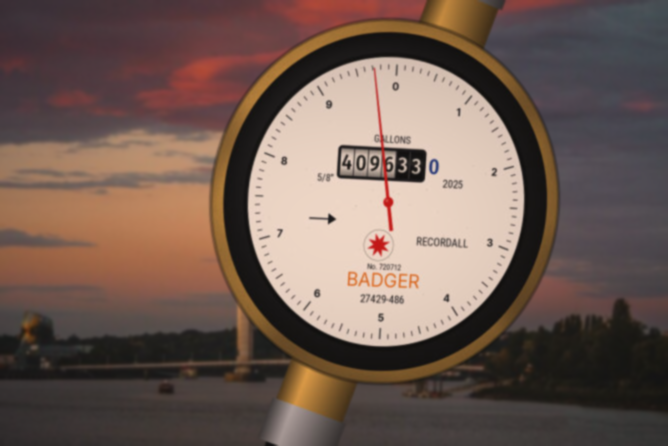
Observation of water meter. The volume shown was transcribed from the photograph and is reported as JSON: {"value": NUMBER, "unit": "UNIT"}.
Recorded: {"value": 4096329.7, "unit": "gal"}
